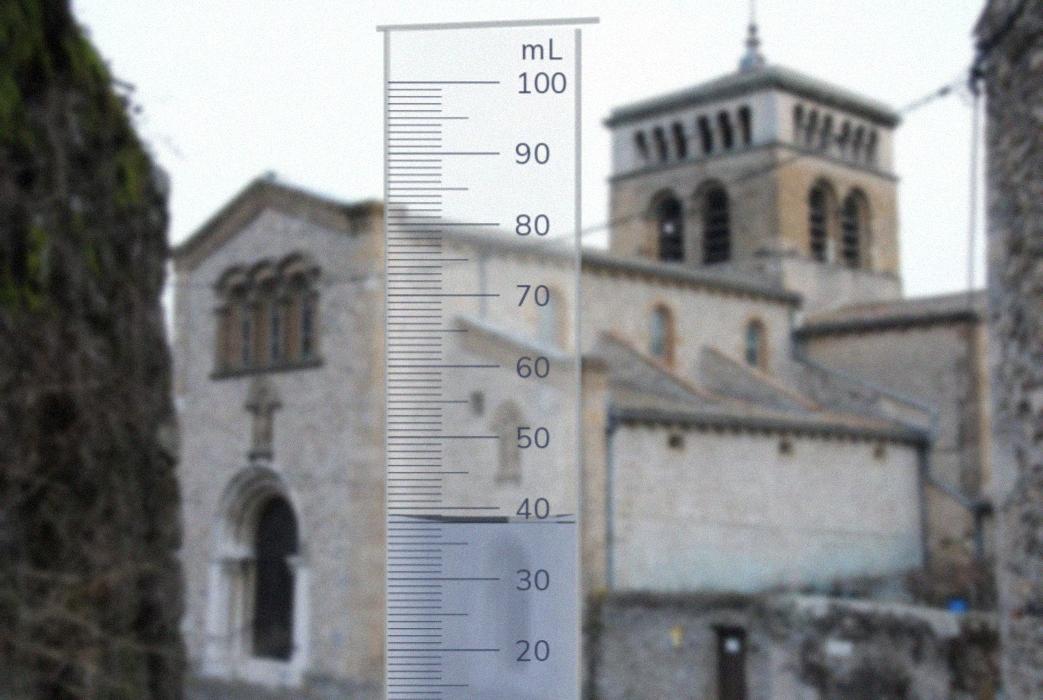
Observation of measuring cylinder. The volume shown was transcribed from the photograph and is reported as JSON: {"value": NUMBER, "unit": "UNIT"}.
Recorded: {"value": 38, "unit": "mL"}
